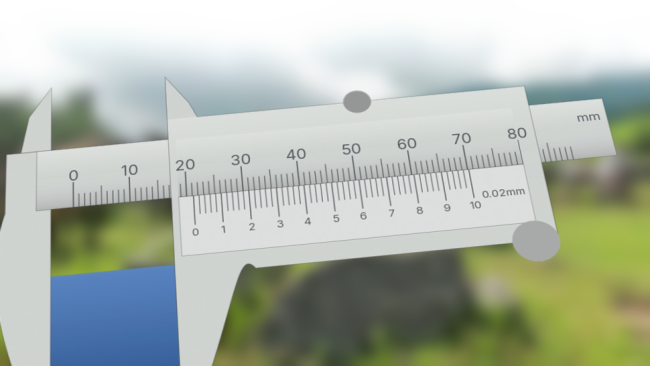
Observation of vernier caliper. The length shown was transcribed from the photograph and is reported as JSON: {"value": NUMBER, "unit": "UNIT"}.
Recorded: {"value": 21.2, "unit": "mm"}
